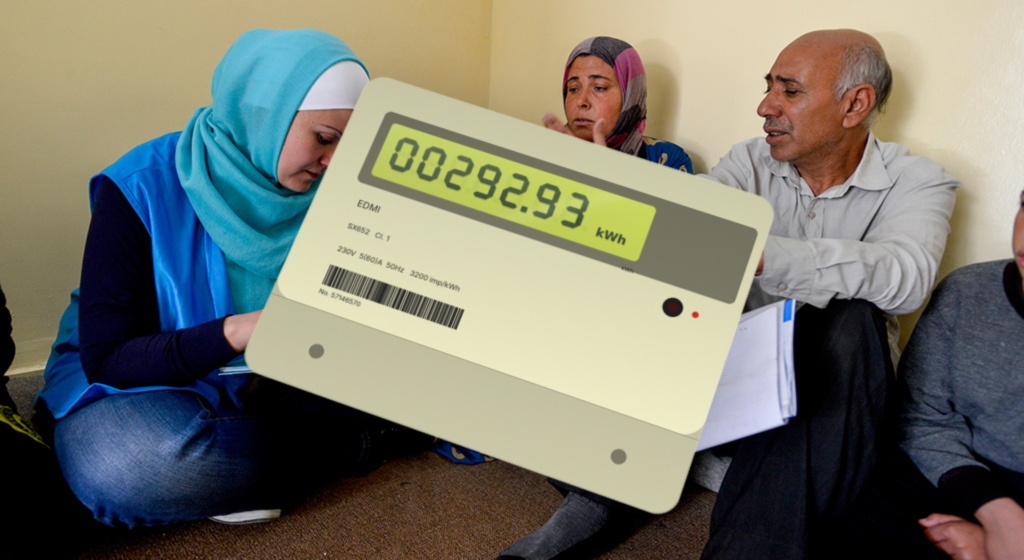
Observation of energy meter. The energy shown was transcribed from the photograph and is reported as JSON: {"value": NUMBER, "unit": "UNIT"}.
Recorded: {"value": 292.93, "unit": "kWh"}
